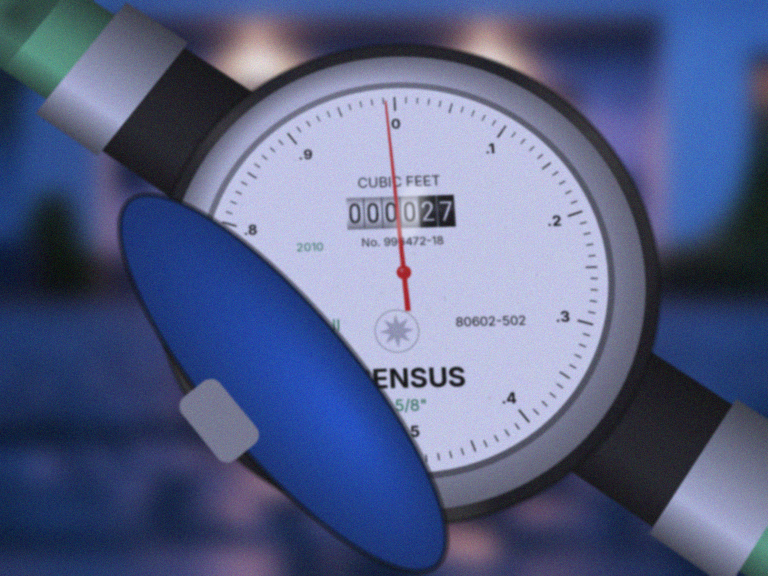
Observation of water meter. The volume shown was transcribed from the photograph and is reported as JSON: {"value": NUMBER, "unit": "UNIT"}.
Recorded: {"value": 26.99, "unit": "ft³"}
